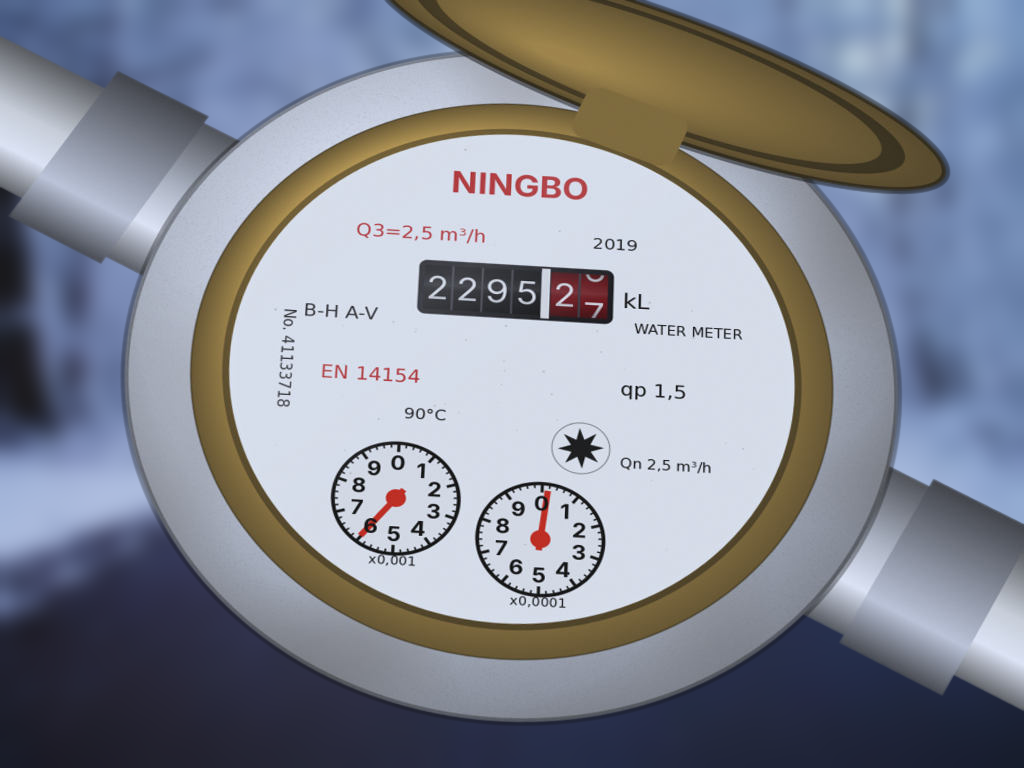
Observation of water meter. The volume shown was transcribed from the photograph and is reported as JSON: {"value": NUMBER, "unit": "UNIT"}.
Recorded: {"value": 2295.2660, "unit": "kL"}
